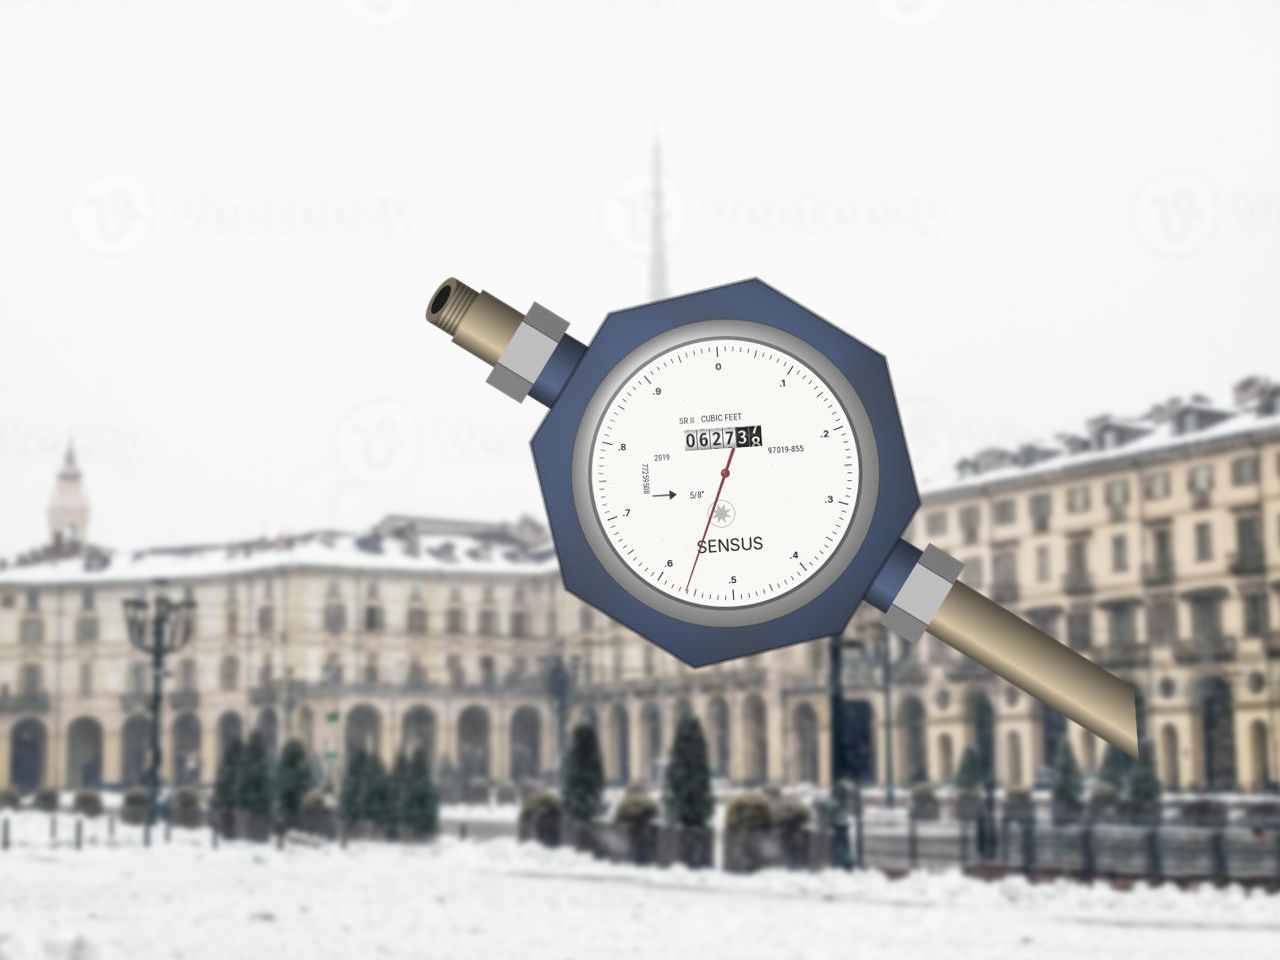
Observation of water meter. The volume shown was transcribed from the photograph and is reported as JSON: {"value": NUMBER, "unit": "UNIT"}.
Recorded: {"value": 62737.56, "unit": "ft³"}
